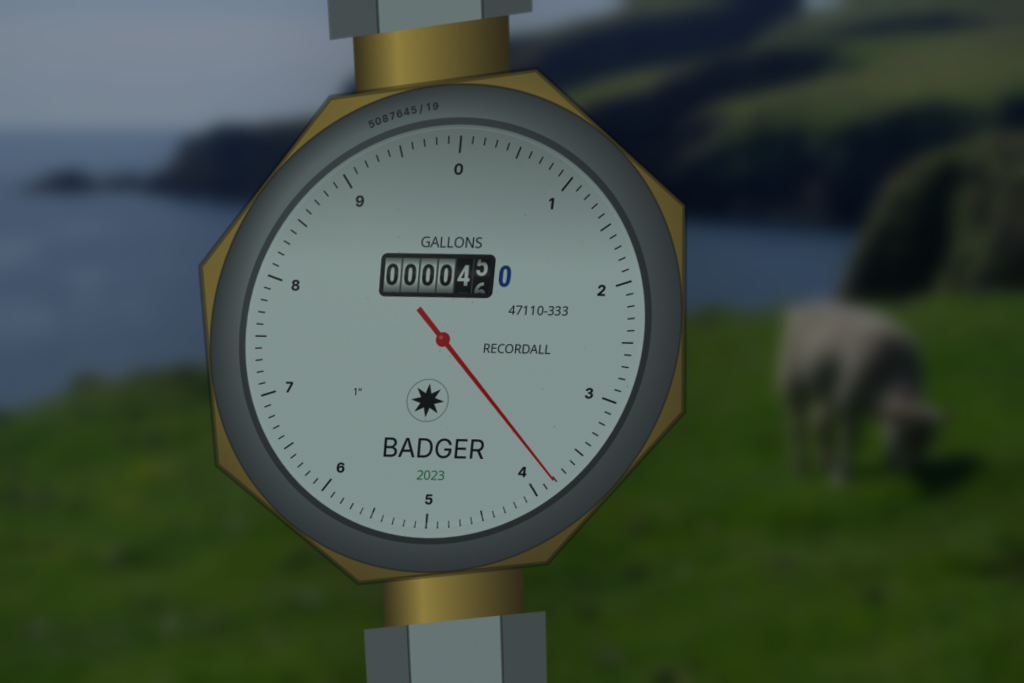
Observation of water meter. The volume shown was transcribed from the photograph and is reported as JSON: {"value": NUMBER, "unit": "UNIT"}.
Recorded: {"value": 453.8, "unit": "gal"}
